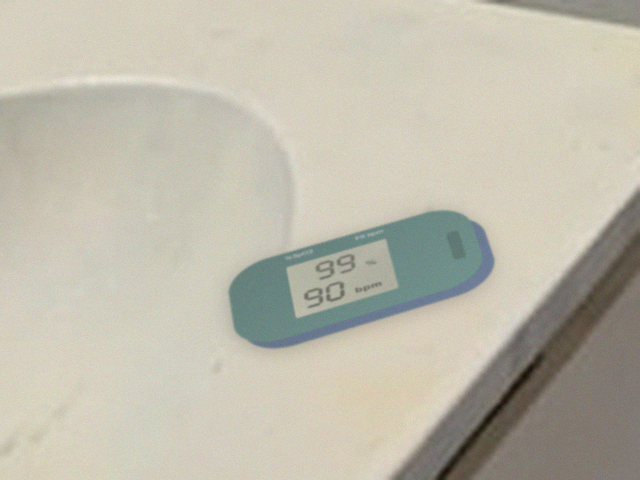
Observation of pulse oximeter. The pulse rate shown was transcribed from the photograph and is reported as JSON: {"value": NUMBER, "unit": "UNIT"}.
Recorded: {"value": 90, "unit": "bpm"}
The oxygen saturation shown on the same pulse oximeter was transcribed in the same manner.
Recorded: {"value": 99, "unit": "%"}
